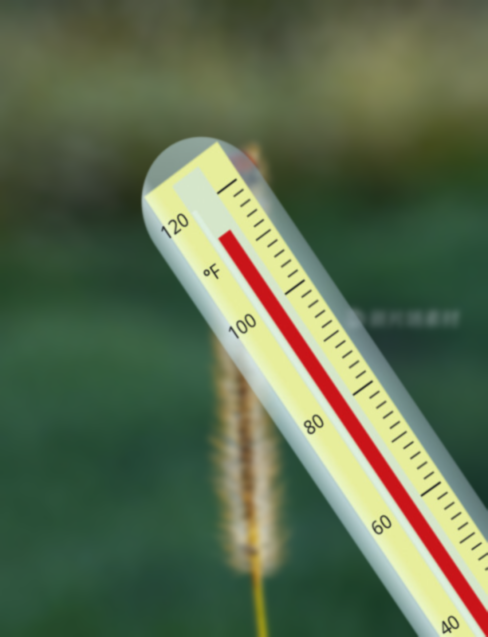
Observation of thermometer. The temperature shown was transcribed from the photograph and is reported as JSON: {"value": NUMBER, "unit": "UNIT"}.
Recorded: {"value": 114, "unit": "°F"}
